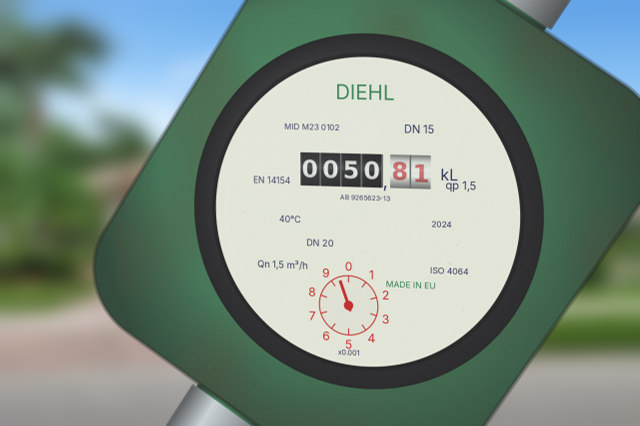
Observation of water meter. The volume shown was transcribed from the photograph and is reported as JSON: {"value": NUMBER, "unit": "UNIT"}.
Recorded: {"value": 50.809, "unit": "kL"}
